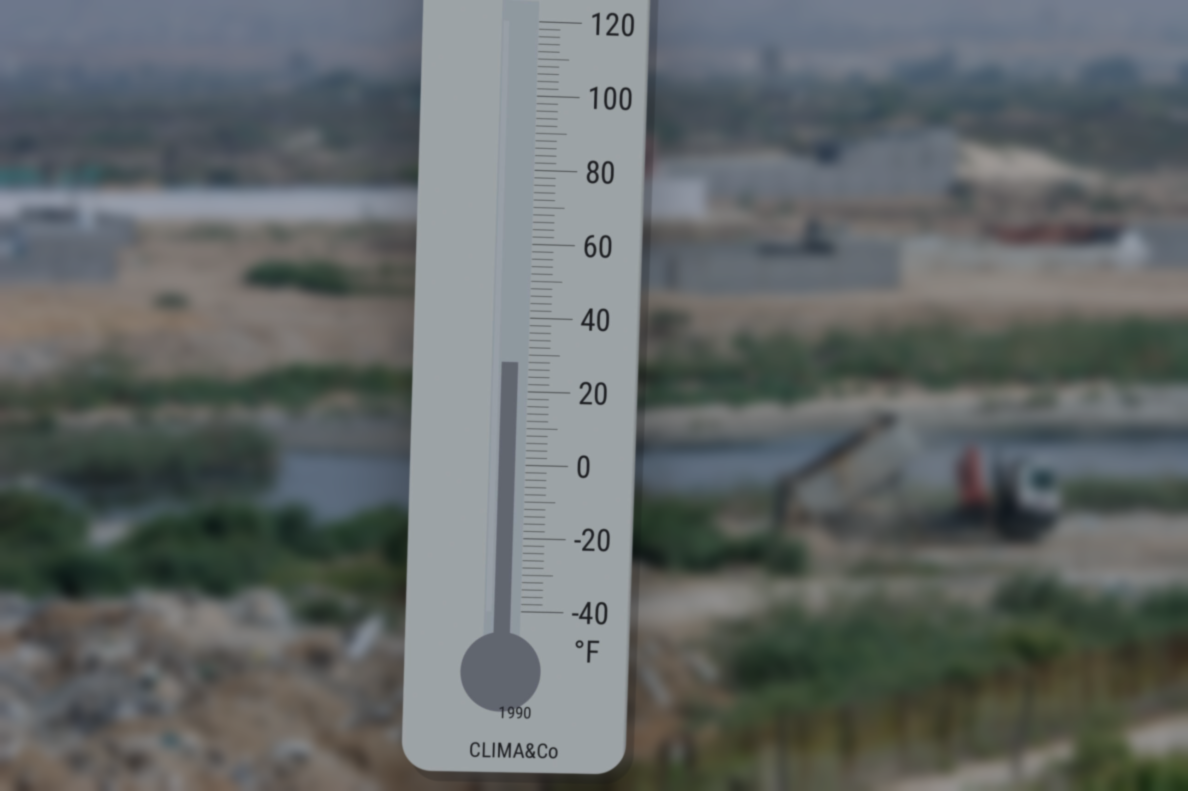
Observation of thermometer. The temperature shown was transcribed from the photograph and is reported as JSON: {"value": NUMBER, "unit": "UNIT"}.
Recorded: {"value": 28, "unit": "°F"}
